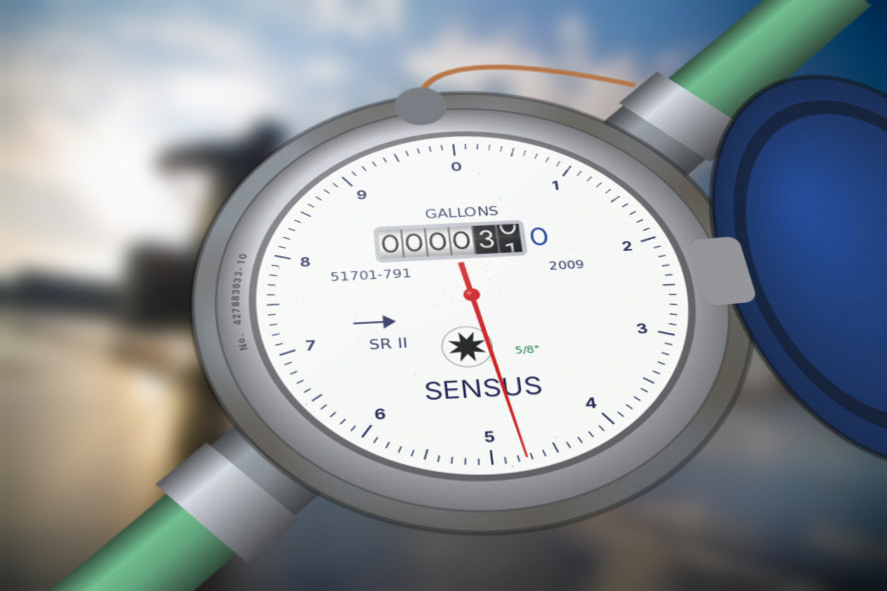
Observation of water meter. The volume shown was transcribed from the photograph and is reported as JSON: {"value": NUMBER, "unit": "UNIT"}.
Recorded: {"value": 304.7, "unit": "gal"}
